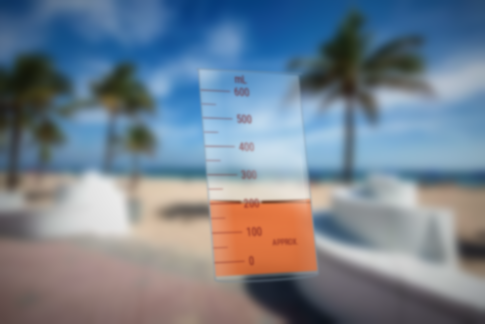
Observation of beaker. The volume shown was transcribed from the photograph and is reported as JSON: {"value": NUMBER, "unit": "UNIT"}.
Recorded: {"value": 200, "unit": "mL"}
